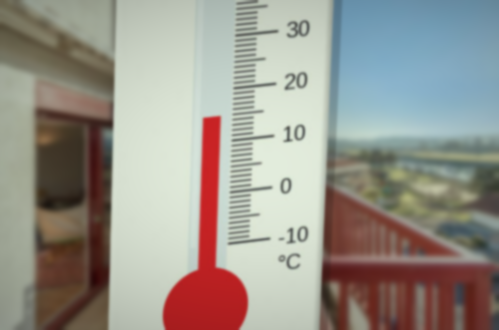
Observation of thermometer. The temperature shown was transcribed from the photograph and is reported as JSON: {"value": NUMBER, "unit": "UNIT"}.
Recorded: {"value": 15, "unit": "°C"}
